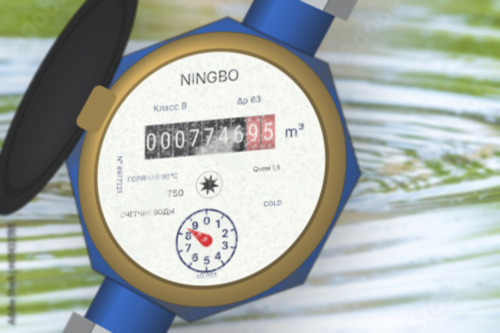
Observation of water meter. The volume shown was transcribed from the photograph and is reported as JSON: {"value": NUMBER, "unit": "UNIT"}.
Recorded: {"value": 7746.958, "unit": "m³"}
